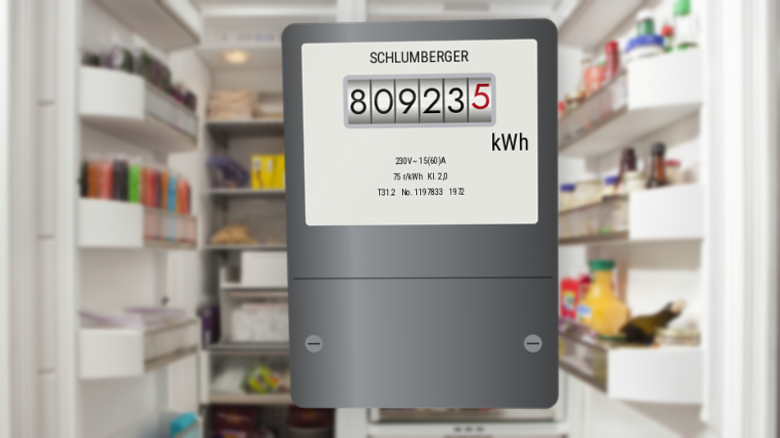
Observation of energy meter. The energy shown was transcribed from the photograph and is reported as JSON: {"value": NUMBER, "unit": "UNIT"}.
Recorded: {"value": 80923.5, "unit": "kWh"}
